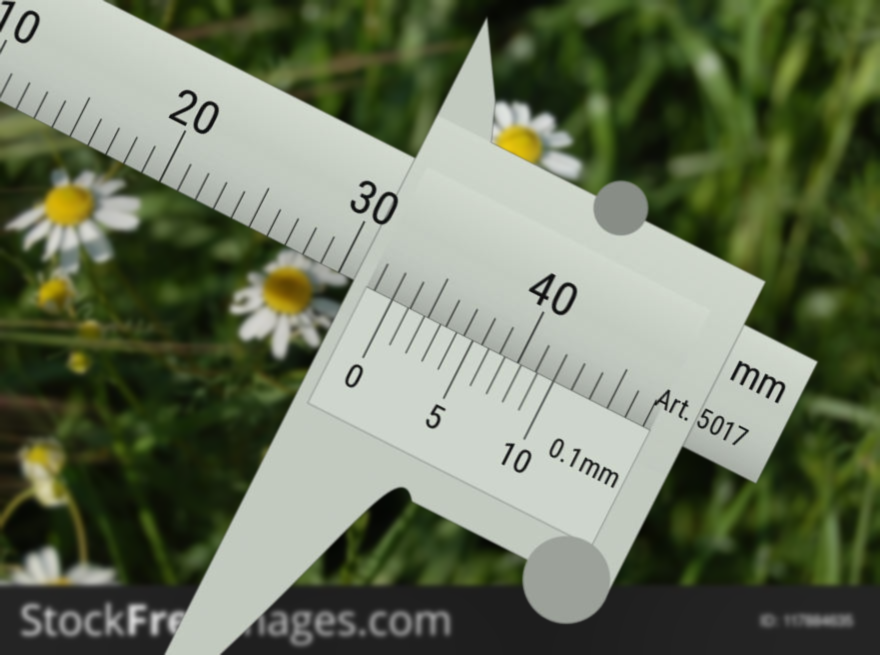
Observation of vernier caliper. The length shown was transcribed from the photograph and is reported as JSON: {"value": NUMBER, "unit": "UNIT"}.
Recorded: {"value": 33.0, "unit": "mm"}
